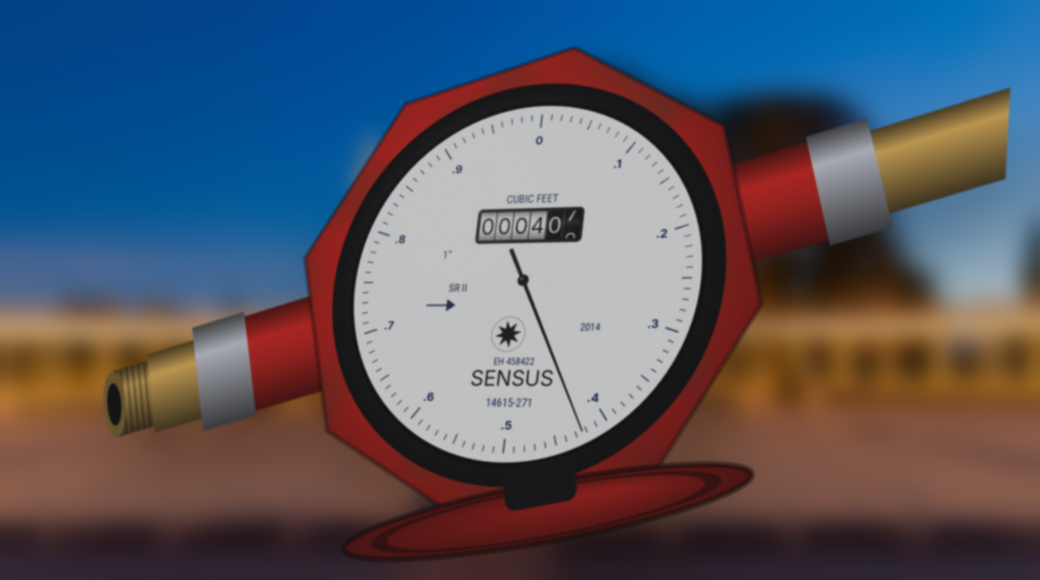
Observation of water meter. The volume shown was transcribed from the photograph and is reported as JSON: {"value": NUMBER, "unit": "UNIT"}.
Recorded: {"value": 407.42, "unit": "ft³"}
